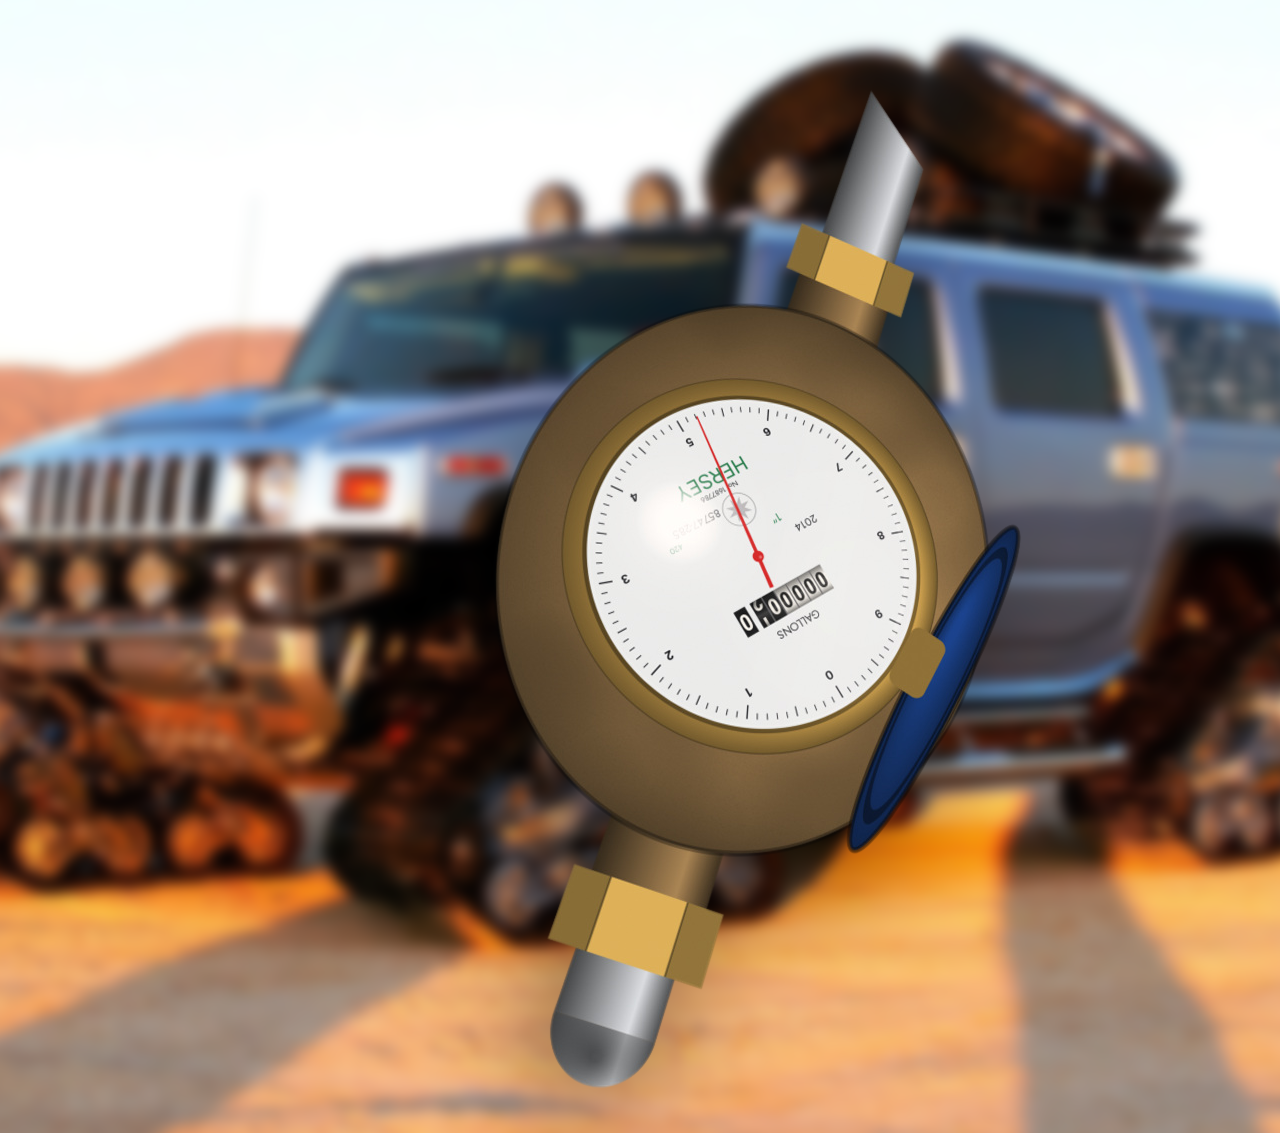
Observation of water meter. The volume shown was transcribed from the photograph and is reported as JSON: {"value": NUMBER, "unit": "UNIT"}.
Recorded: {"value": 15.2, "unit": "gal"}
